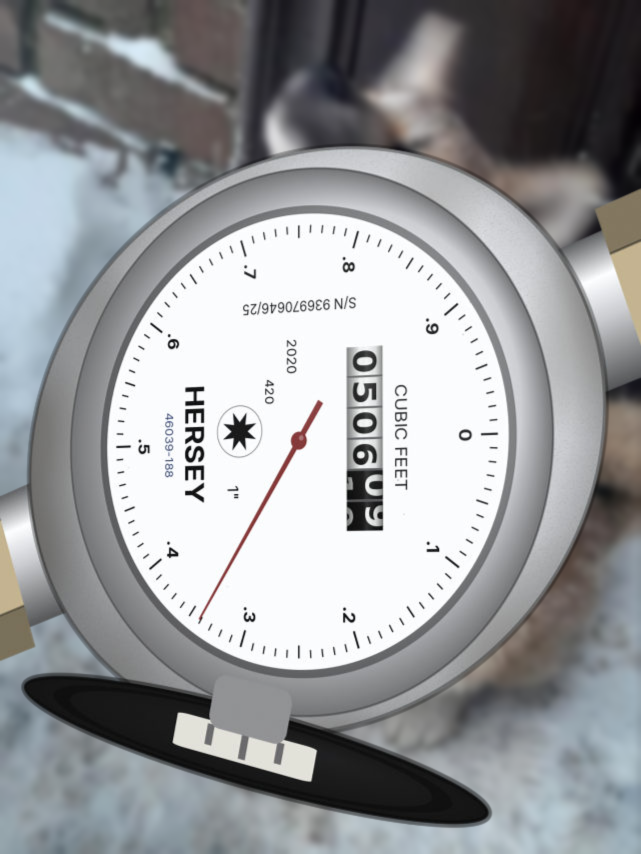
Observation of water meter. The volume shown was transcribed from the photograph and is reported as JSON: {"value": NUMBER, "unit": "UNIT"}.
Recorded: {"value": 50609.34, "unit": "ft³"}
